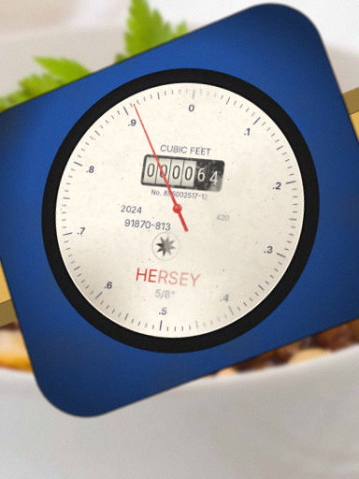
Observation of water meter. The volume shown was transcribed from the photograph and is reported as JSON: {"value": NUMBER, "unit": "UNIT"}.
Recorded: {"value": 63.91, "unit": "ft³"}
